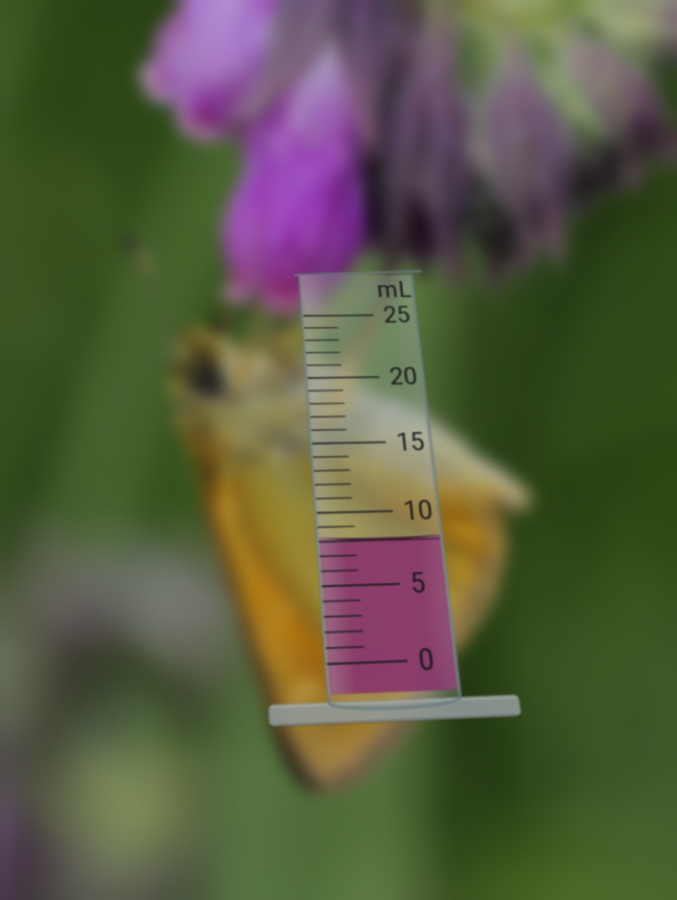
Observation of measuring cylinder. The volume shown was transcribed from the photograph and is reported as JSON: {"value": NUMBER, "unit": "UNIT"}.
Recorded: {"value": 8, "unit": "mL"}
